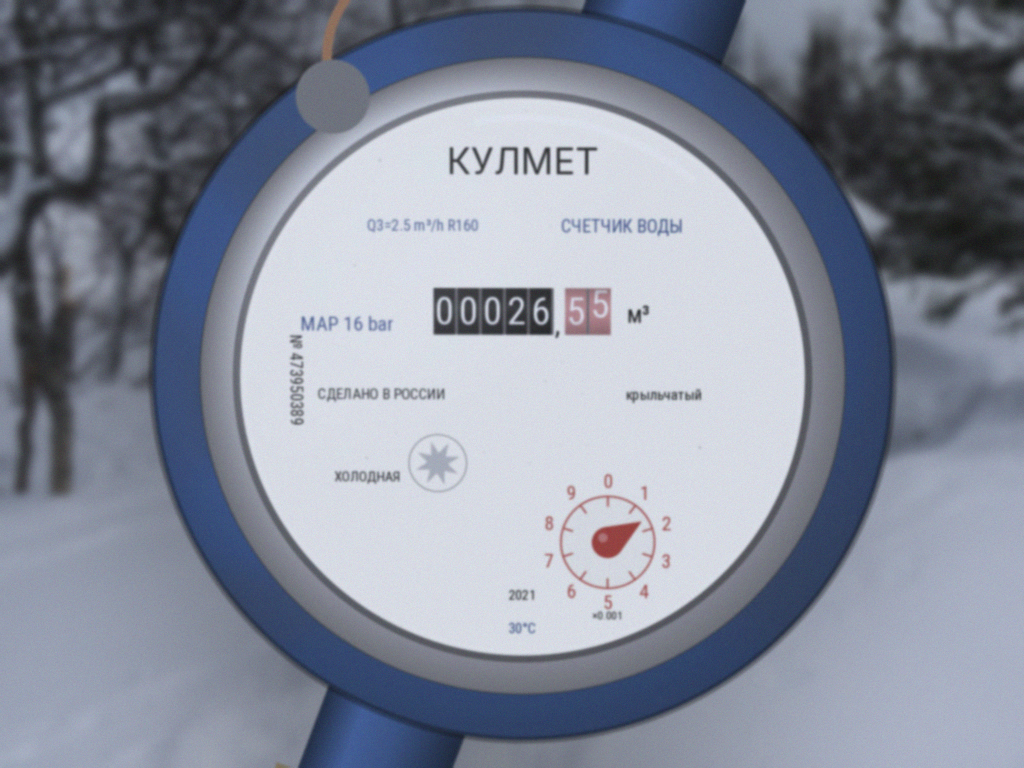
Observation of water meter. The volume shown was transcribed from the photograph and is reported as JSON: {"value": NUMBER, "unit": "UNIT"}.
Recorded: {"value": 26.551, "unit": "m³"}
